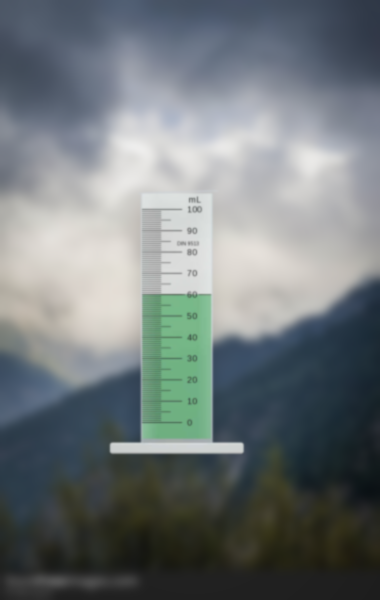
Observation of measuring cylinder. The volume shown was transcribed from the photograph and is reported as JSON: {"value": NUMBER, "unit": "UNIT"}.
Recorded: {"value": 60, "unit": "mL"}
